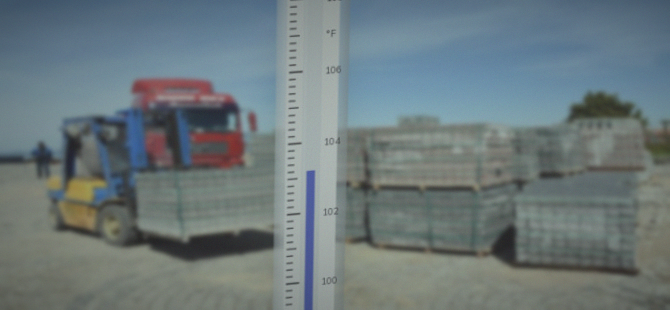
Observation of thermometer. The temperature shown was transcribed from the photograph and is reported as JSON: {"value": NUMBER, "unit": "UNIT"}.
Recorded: {"value": 103.2, "unit": "°F"}
